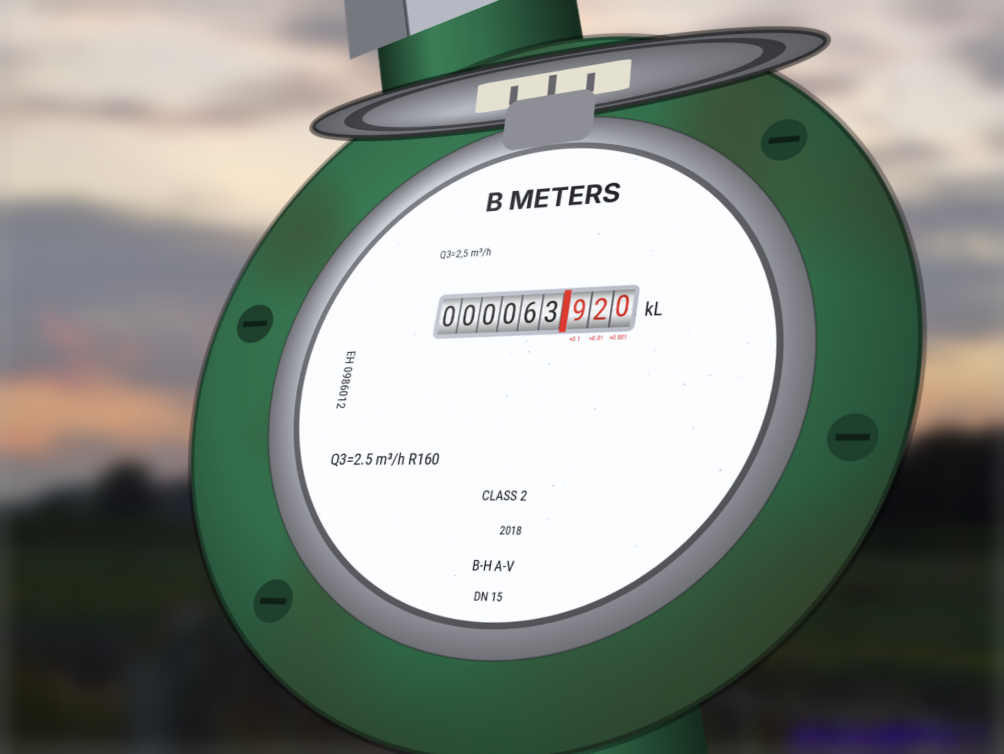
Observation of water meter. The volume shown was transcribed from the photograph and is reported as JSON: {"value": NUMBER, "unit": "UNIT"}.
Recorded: {"value": 63.920, "unit": "kL"}
